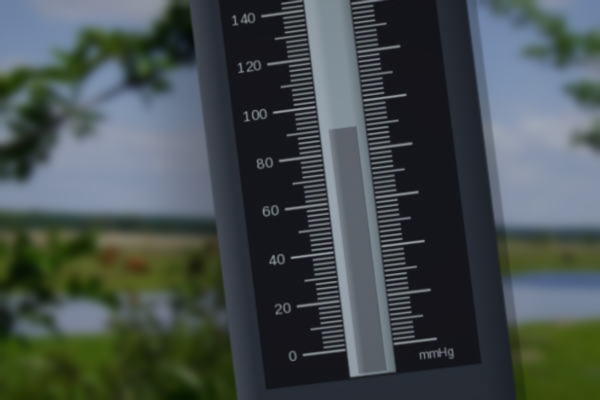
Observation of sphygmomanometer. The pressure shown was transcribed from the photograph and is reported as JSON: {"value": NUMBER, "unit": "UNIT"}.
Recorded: {"value": 90, "unit": "mmHg"}
